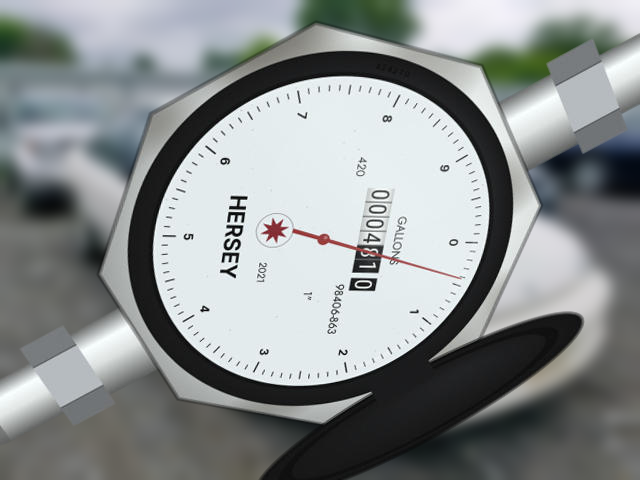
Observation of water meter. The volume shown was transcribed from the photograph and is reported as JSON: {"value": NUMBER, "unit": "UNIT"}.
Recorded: {"value": 4810.4, "unit": "gal"}
